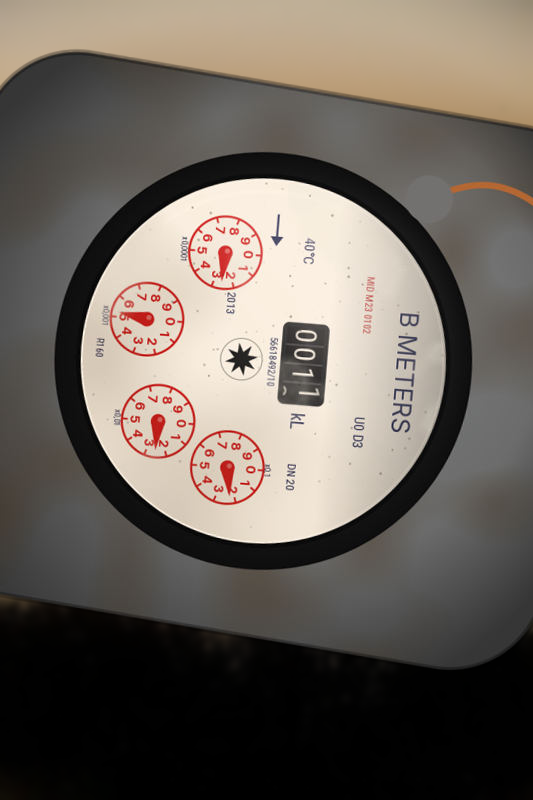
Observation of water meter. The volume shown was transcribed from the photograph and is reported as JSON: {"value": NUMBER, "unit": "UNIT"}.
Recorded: {"value": 11.2252, "unit": "kL"}
